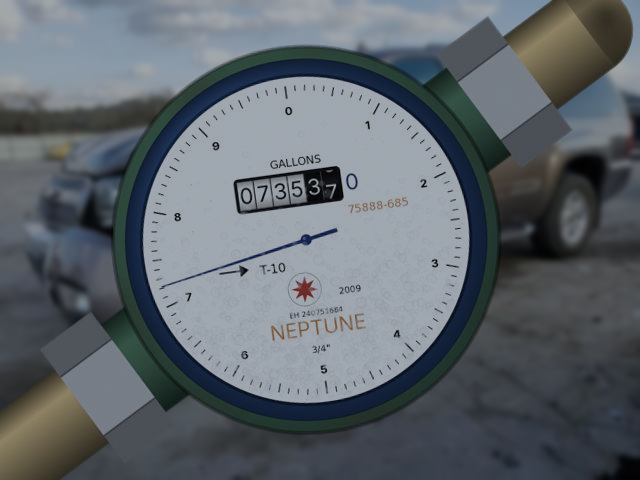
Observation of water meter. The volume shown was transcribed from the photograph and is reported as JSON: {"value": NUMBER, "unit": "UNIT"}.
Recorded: {"value": 735367.2, "unit": "gal"}
